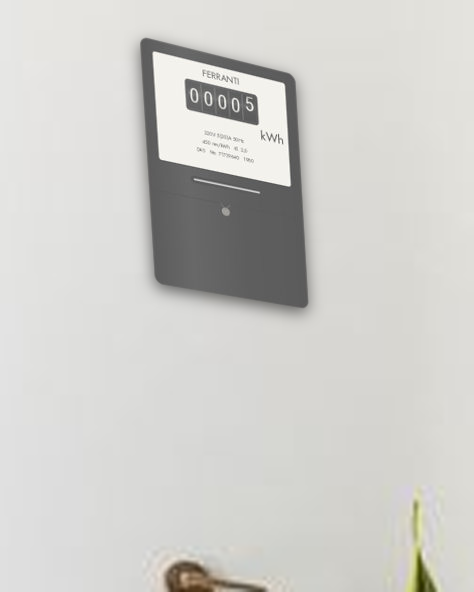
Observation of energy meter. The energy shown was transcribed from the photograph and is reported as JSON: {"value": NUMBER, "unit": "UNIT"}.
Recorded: {"value": 5, "unit": "kWh"}
